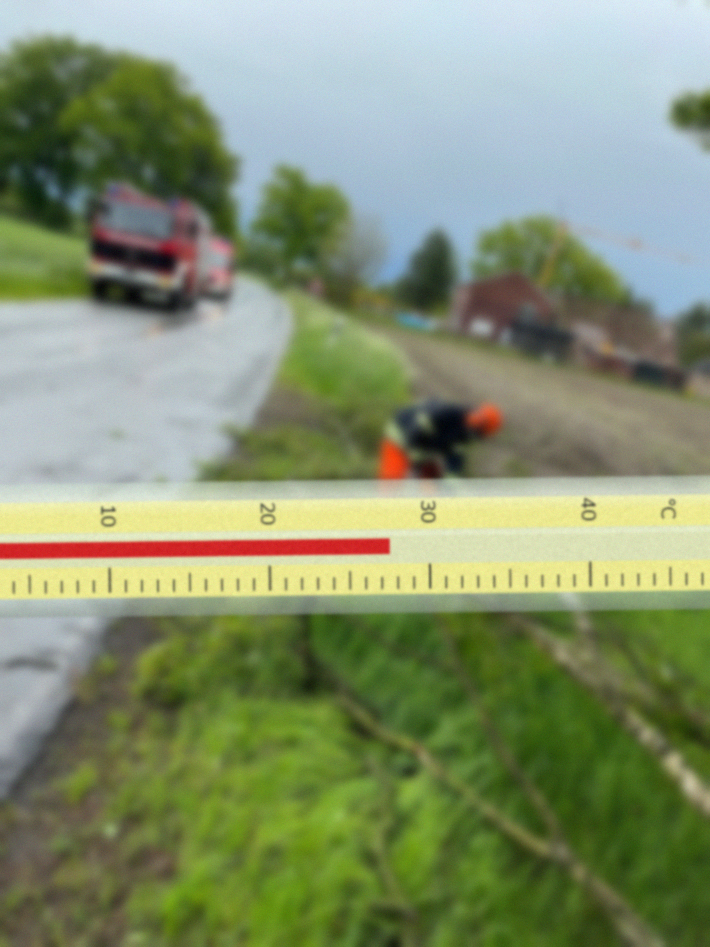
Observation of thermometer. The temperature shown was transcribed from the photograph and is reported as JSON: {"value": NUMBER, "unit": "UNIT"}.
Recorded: {"value": 27.5, "unit": "°C"}
